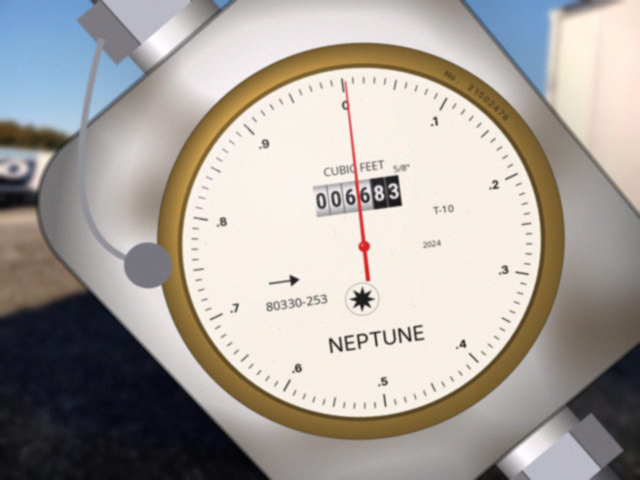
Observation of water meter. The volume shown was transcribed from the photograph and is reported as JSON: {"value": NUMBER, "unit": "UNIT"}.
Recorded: {"value": 6683.00, "unit": "ft³"}
